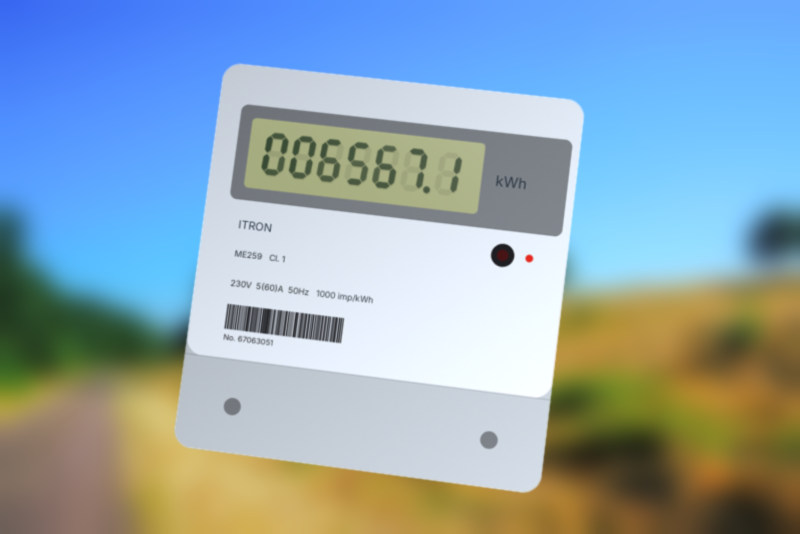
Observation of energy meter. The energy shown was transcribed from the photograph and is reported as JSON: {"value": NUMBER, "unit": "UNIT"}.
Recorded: {"value": 6567.1, "unit": "kWh"}
